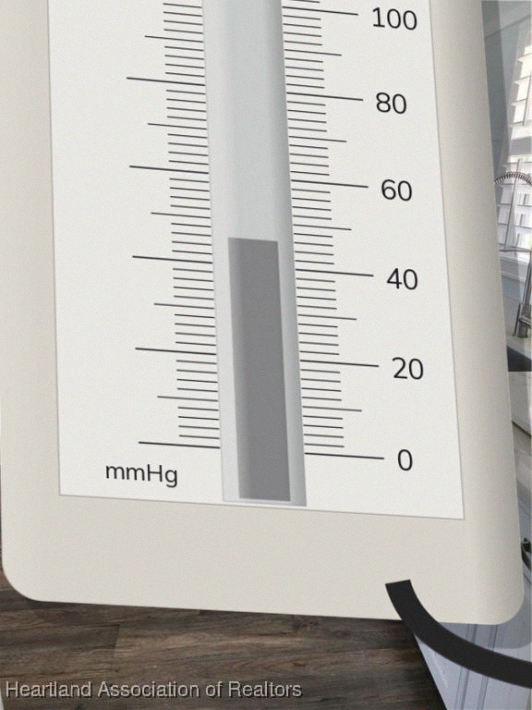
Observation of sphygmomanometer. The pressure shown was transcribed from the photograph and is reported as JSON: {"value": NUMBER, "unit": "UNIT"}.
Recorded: {"value": 46, "unit": "mmHg"}
